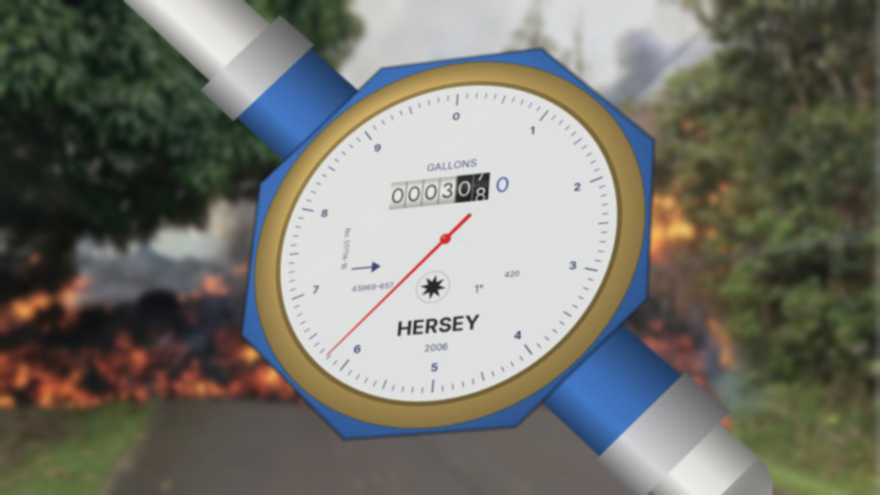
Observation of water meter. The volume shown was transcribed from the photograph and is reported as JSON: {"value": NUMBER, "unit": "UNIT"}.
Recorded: {"value": 3076.2, "unit": "gal"}
